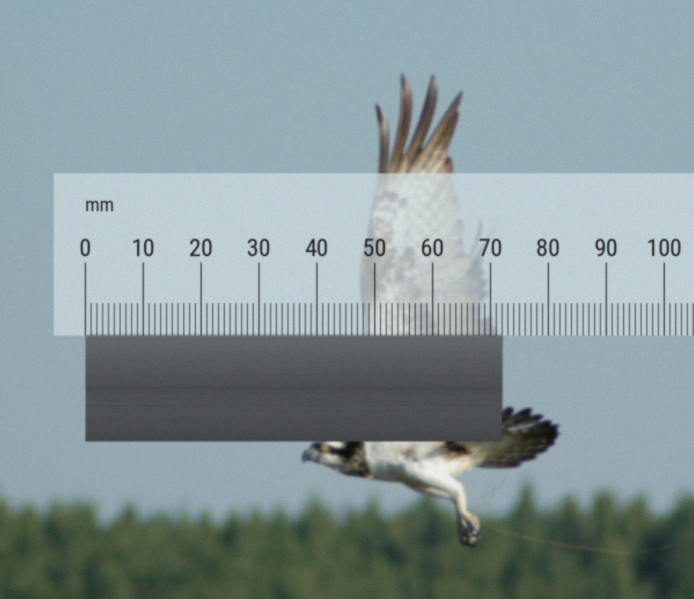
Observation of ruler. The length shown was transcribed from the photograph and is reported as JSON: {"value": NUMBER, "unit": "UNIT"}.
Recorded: {"value": 72, "unit": "mm"}
